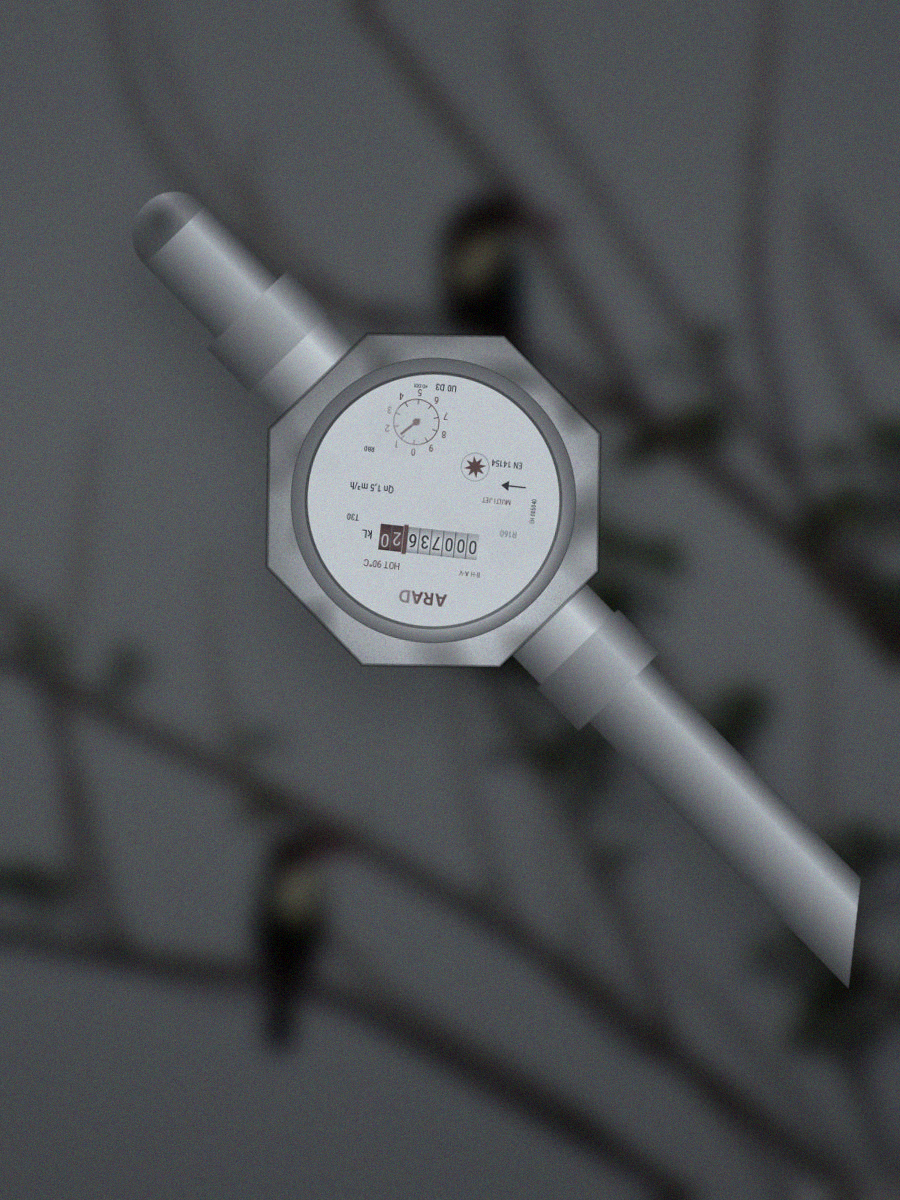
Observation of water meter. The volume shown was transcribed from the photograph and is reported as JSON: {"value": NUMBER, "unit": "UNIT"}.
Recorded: {"value": 736.201, "unit": "kL"}
